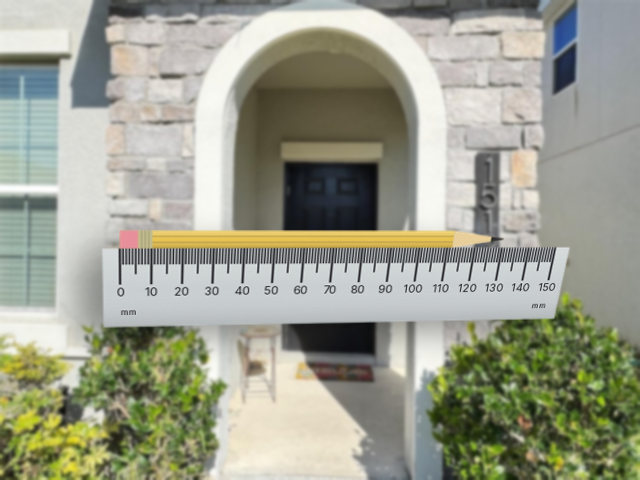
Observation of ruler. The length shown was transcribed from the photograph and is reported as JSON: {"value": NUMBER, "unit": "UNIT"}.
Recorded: {"value": 130, "unit": "mm"}
